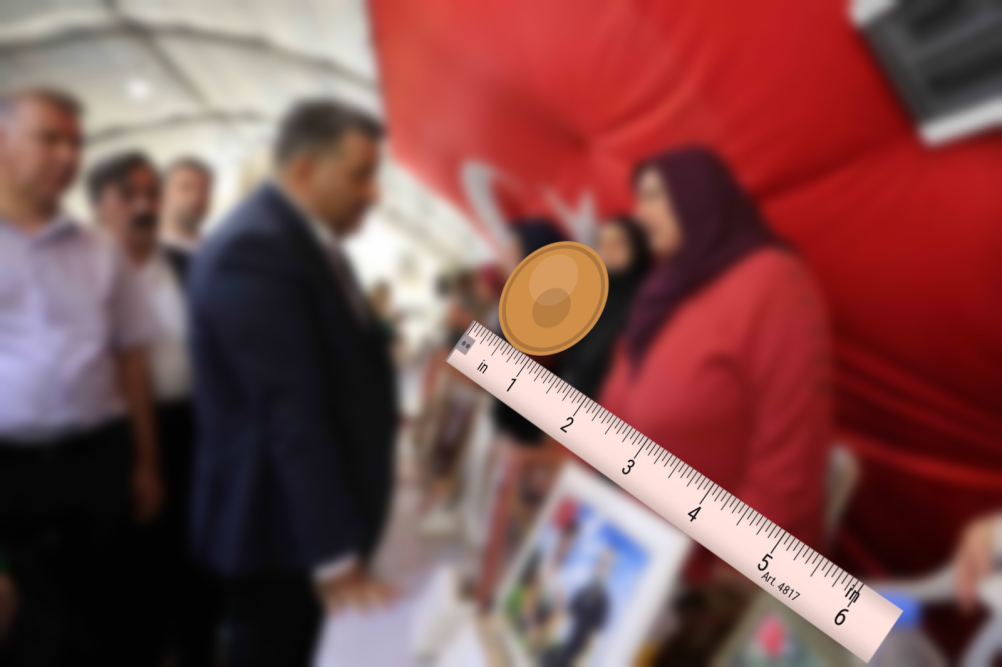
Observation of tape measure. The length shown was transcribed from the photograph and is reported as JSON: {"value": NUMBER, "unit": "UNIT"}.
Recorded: {"value": 1.5, "unit": "in"}
